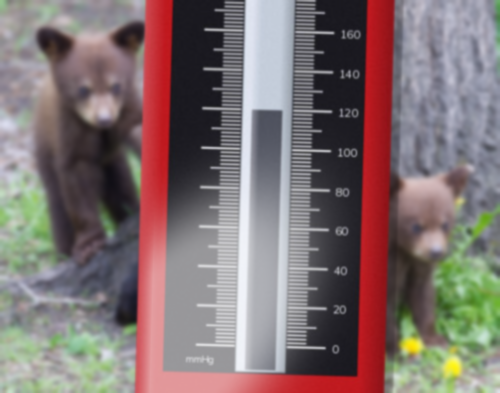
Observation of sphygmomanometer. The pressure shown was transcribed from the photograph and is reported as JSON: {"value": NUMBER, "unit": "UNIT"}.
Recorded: {"value": 120, "unit": "mmHg"}
